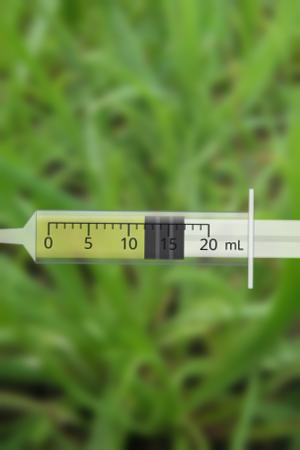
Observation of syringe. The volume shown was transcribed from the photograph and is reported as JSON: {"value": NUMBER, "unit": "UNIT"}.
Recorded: {"value": 12, "unit": "mL"}
